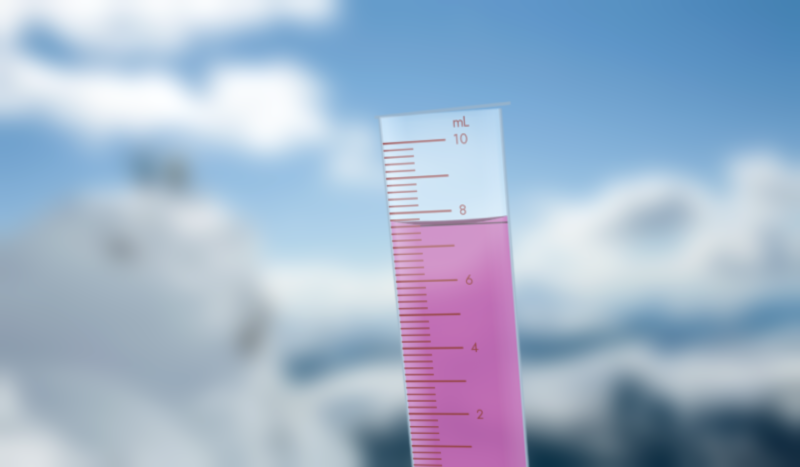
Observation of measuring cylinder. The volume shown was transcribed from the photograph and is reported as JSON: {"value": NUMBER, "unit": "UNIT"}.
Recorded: {"value": 7.6, "unit": "mL"}
